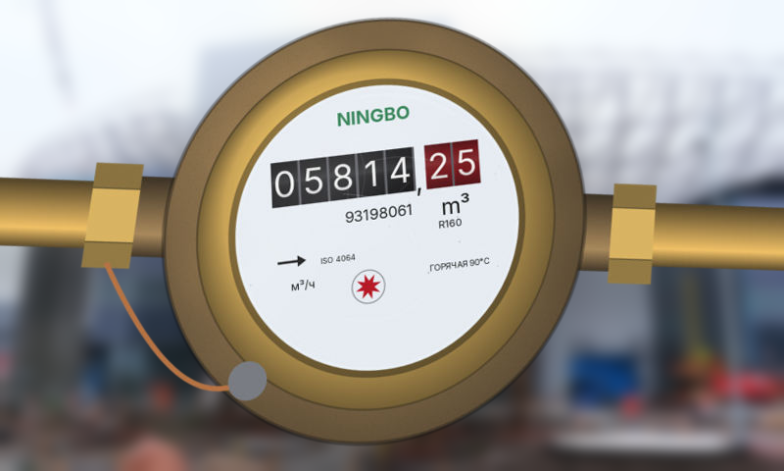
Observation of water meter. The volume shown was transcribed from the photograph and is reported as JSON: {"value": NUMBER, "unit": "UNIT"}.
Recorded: {"value": 5814.25, "unit": "m³"}
